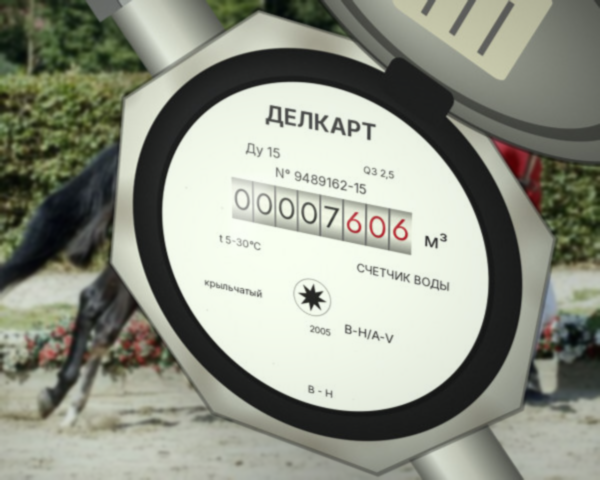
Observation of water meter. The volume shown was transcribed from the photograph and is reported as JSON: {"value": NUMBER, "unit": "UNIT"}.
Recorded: {"value": 7.606, "unit": "m³"}
